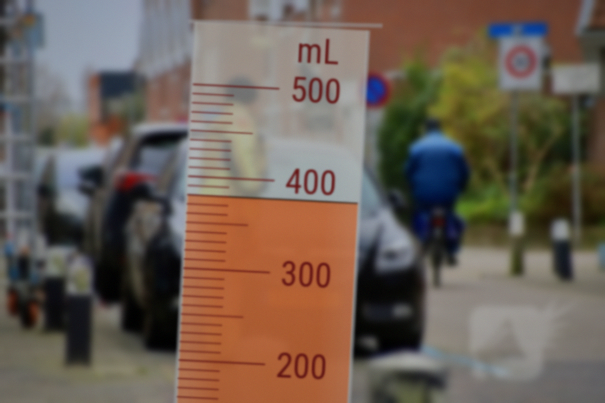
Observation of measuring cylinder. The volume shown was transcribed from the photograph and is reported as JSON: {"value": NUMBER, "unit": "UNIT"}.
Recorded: {"value": 380, "unit": "mL"}
